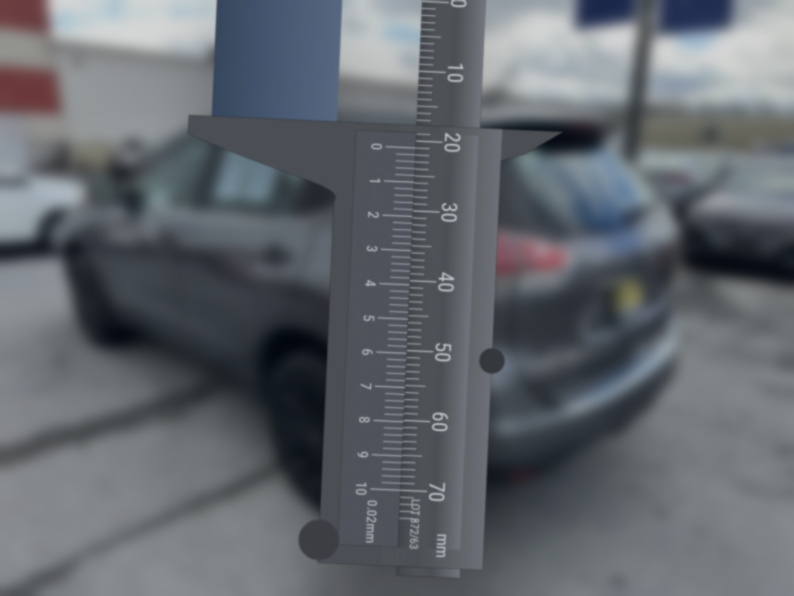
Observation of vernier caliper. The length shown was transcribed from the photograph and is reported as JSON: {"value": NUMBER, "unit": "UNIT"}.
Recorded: {"value": 21.0, "unit": "mm"}
